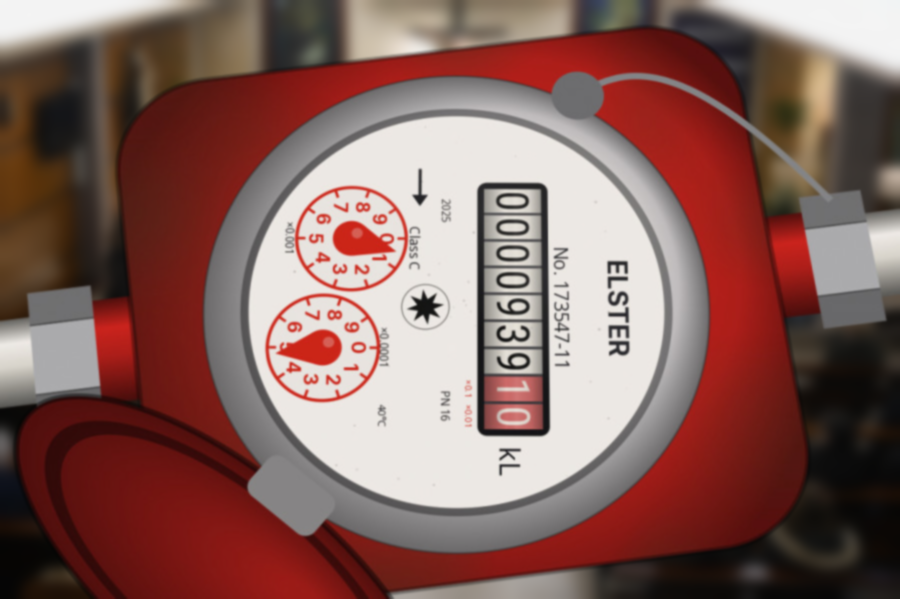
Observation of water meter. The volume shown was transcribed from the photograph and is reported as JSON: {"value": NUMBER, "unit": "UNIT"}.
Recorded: {"value": 939.1004, "unit": "kL"}
